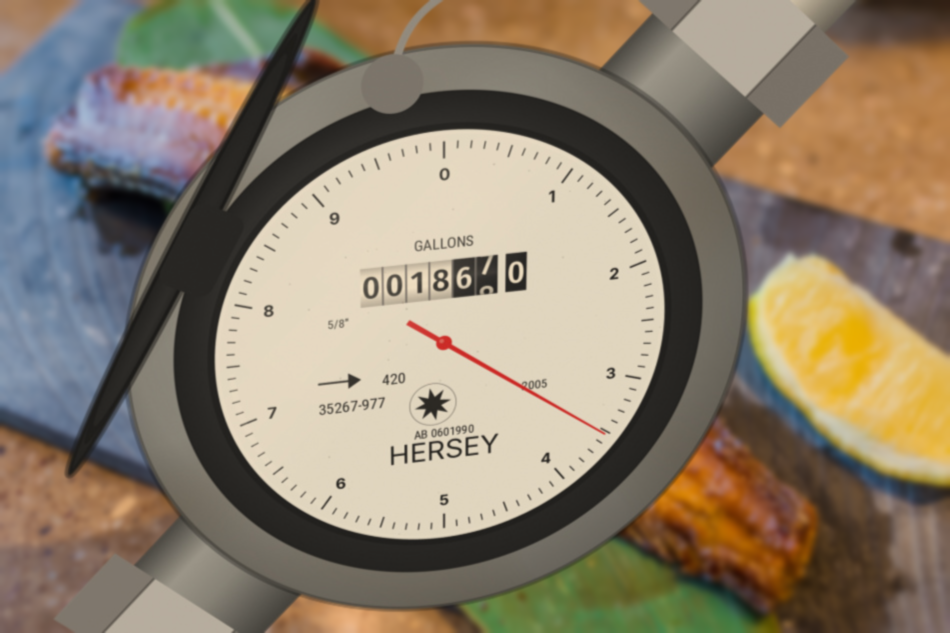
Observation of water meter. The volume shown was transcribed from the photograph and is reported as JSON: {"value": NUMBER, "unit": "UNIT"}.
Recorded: {"value": 18673.5, "unit": "gal"}
